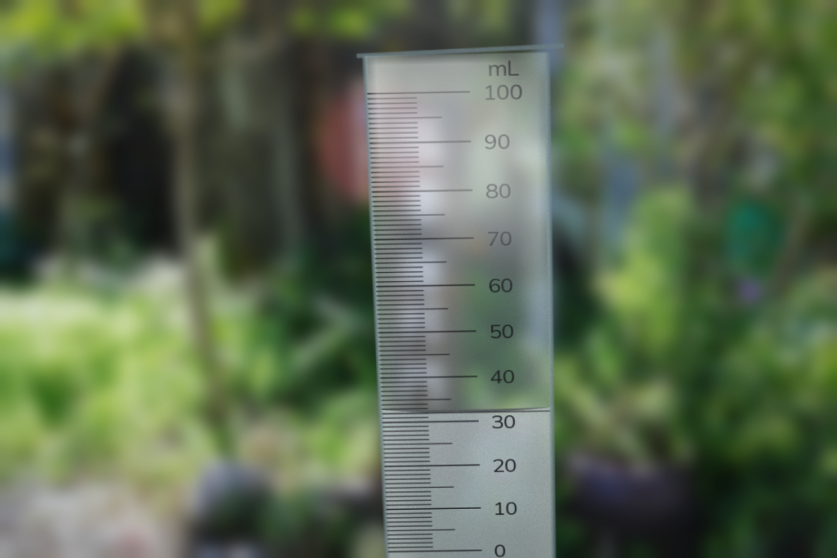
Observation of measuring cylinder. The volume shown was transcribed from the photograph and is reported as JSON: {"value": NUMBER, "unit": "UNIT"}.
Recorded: {"value": 32, "unit": "mL"}
